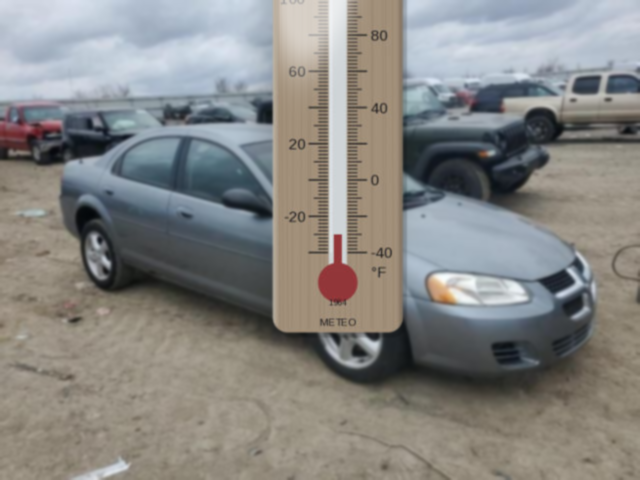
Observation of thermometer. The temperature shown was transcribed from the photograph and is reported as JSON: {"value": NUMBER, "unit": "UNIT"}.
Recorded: {"value": -30, "unit": "°F"}
